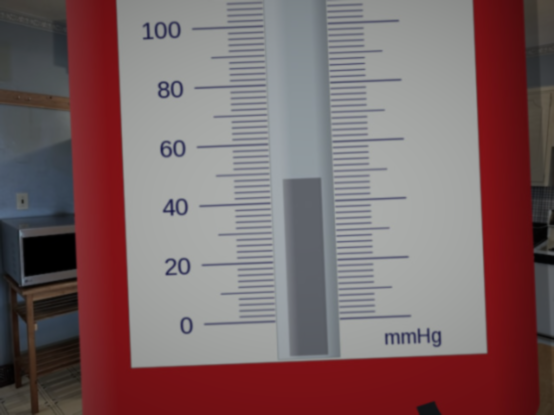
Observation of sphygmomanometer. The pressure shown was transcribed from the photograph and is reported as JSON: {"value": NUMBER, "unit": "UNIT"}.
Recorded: {"value": 48, "unit": "mmHg"}
